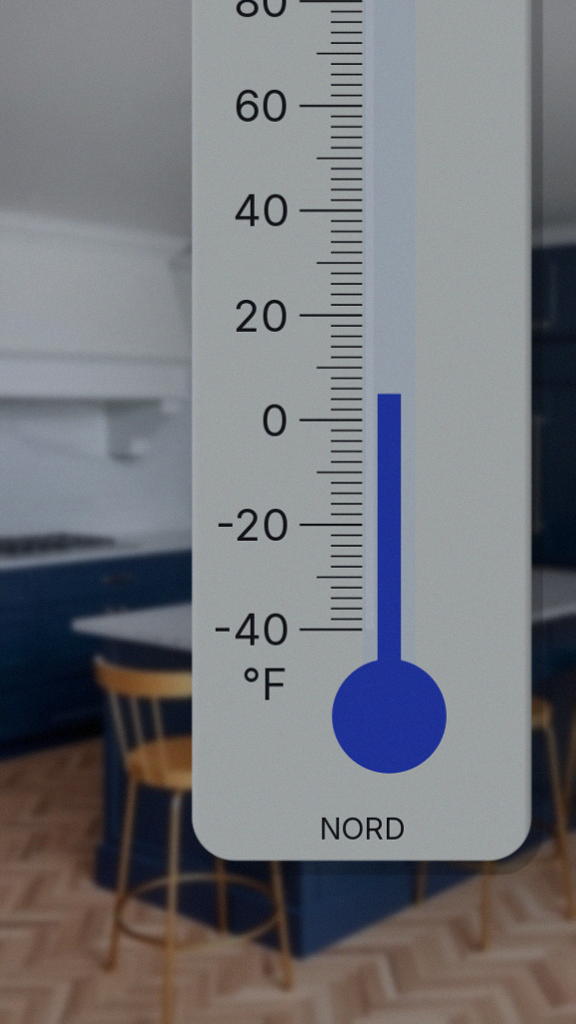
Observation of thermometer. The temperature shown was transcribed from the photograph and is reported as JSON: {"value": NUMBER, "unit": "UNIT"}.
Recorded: {"value": 5, "unit": "°F"}
